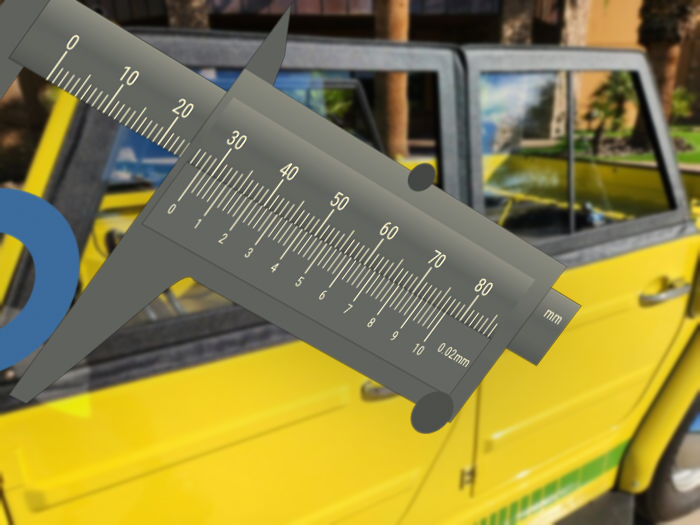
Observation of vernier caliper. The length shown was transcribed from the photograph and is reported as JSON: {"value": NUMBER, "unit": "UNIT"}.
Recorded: {"value": 28.0, "unit": "mm"}
